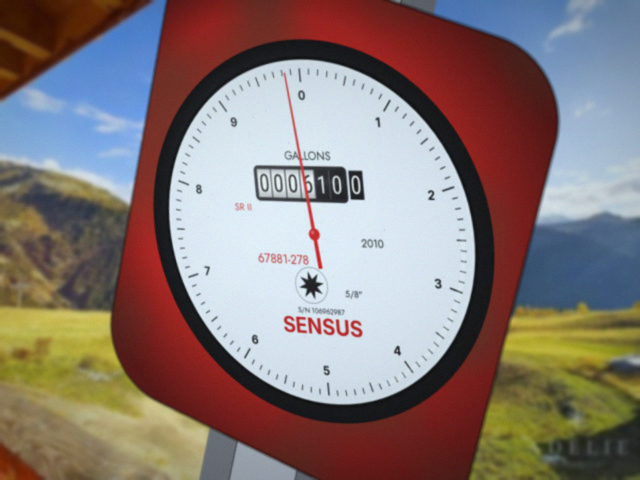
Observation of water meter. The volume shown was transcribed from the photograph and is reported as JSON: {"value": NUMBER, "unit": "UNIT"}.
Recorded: {"value": 6099.8, "unit": "gal"}
